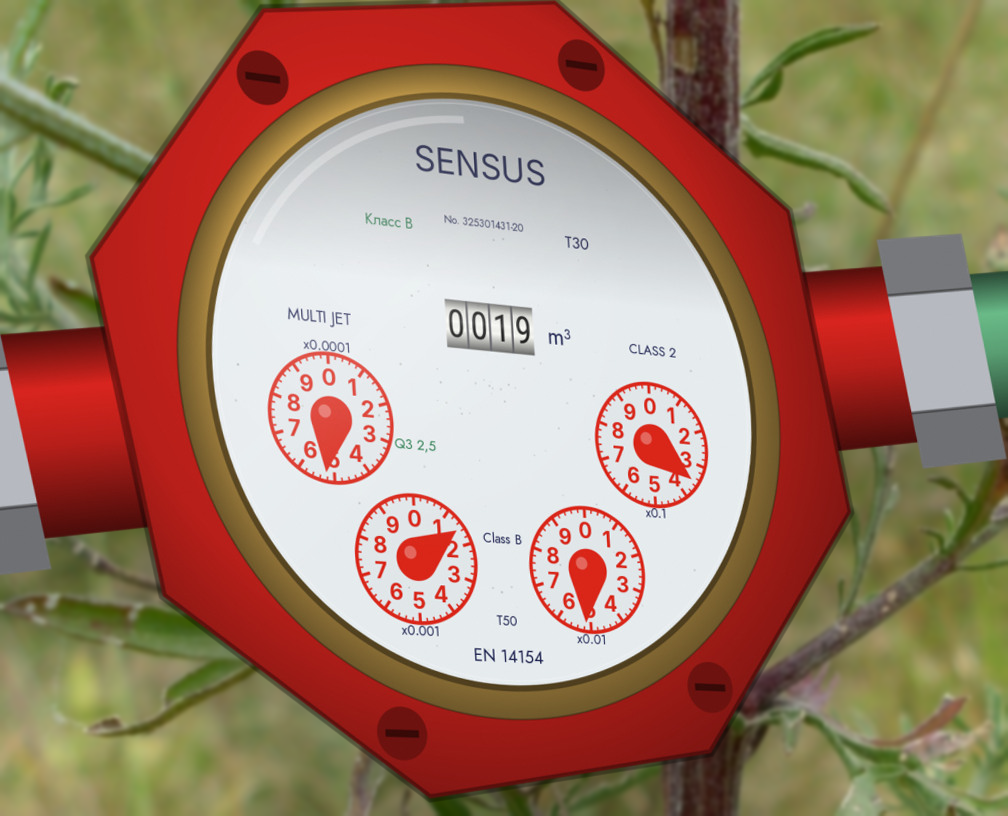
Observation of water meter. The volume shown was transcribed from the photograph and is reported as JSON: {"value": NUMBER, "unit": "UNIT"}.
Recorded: {"value": 19.3515, "unit": "m³"}
